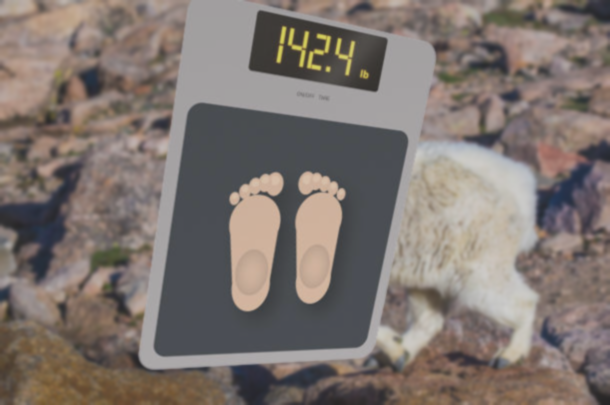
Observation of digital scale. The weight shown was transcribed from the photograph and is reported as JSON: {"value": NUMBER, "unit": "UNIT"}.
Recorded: {"value": 142.4, "unit": "lb"}
